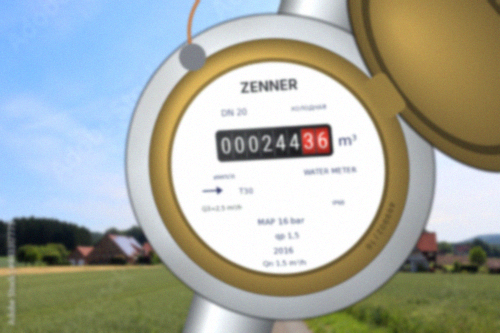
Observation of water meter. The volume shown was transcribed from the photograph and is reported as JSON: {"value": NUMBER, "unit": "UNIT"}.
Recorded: {"value": 244.36, "unit": "m³"}
